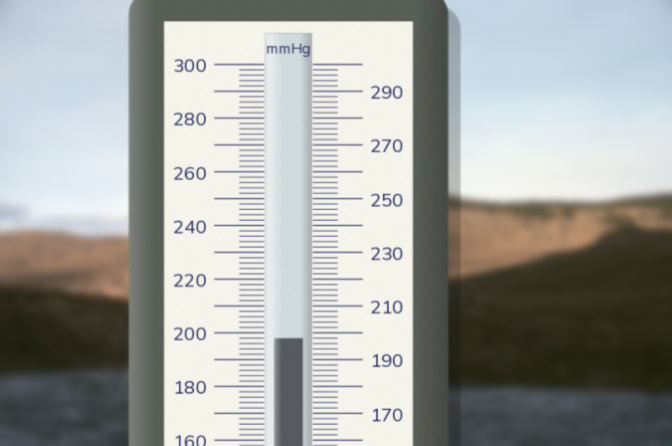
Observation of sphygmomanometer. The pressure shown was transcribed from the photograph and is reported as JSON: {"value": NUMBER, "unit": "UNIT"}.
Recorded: {"value": 198, "unit": "mmHg"}
